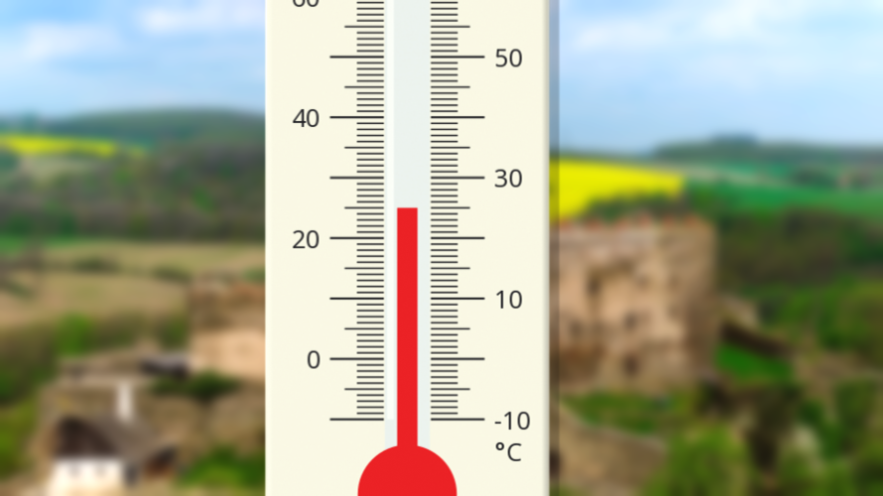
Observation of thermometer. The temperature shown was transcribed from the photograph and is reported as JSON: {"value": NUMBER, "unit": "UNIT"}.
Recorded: {"value": 25, "unit": "°C"}
